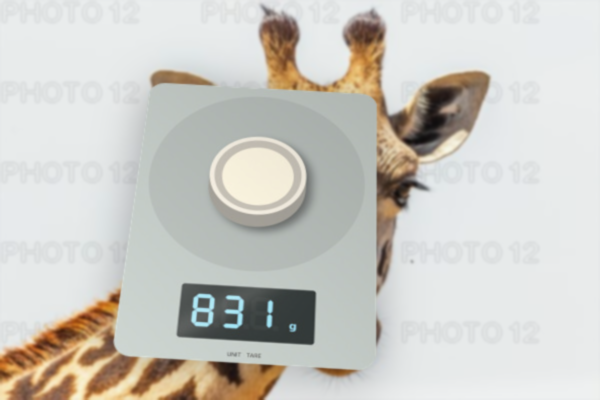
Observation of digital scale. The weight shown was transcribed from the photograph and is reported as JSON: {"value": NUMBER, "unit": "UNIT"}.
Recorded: {"value": 831, "unit": "g"}
